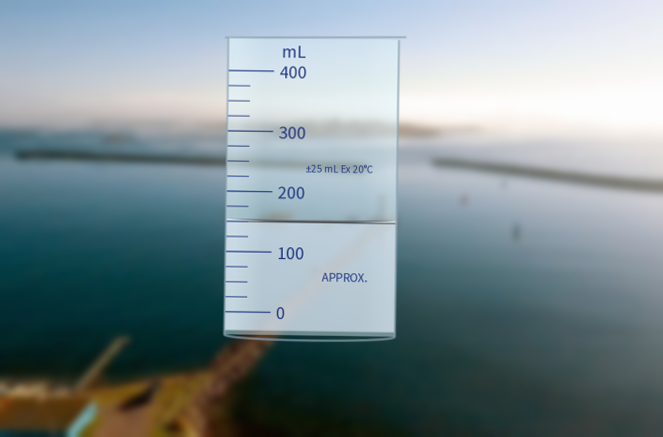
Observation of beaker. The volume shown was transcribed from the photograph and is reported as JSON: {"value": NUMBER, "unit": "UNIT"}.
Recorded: {"value": 150, "unit": "mL"}
